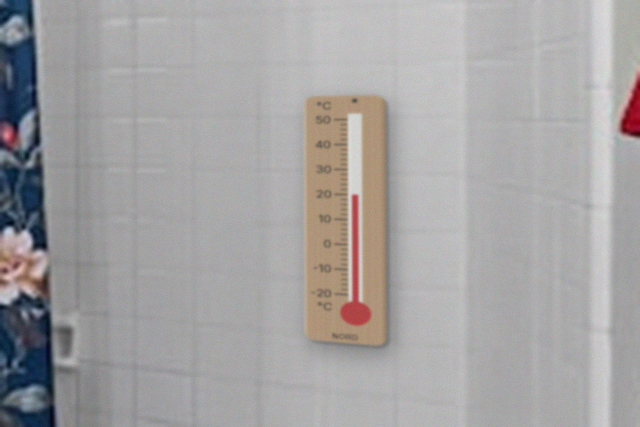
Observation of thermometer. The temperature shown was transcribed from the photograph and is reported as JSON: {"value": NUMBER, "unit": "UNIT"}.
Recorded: {"value": 20, "unit": "°C"}
